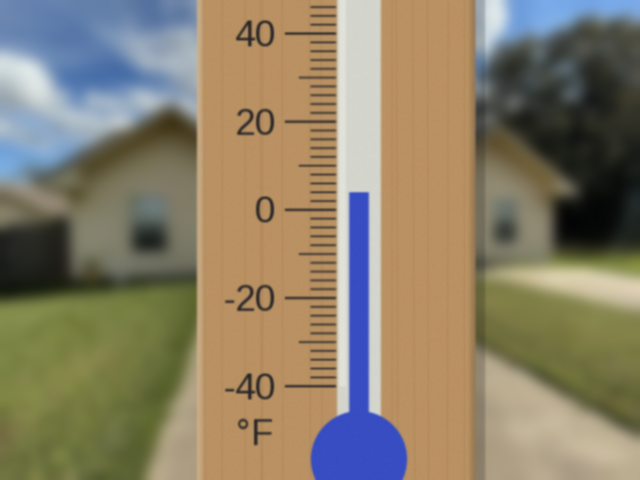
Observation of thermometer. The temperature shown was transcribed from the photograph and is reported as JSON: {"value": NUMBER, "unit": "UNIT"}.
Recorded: {"value": 4, "unit": "°F"}
